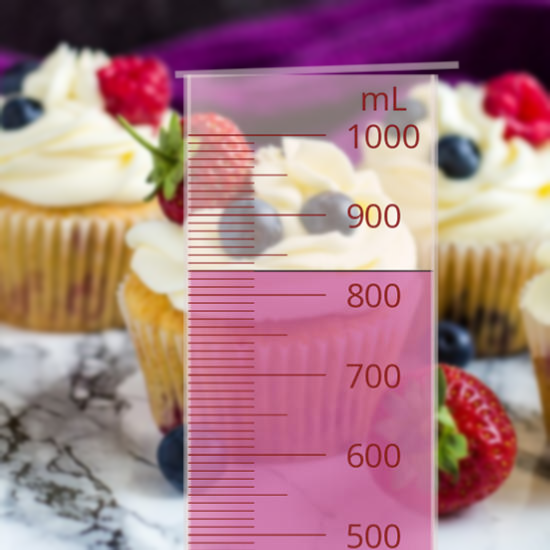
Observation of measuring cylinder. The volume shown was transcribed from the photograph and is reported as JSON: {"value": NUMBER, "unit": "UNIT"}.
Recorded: {"value": 830, "unit": "mL"}
